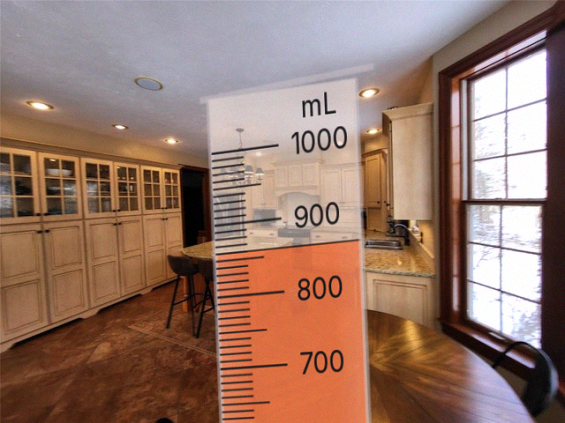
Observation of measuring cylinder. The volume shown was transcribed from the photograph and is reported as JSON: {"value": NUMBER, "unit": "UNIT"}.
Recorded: {"value": 860, "unit": "mL"}
